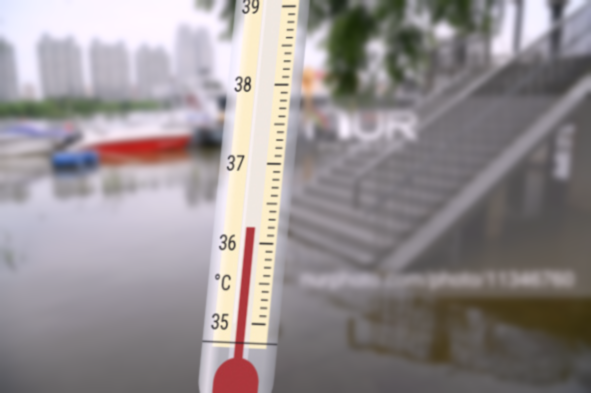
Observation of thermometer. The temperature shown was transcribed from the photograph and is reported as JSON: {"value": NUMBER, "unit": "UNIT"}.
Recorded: {"value": 36.2, "unit": "°C"}
